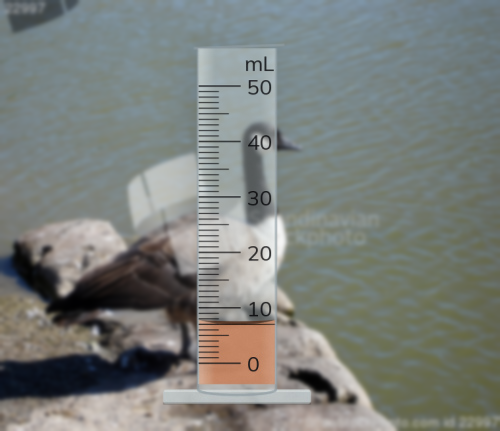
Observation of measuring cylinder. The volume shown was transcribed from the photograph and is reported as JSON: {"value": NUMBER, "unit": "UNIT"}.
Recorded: {"value": 7, "unit": "mL"}
